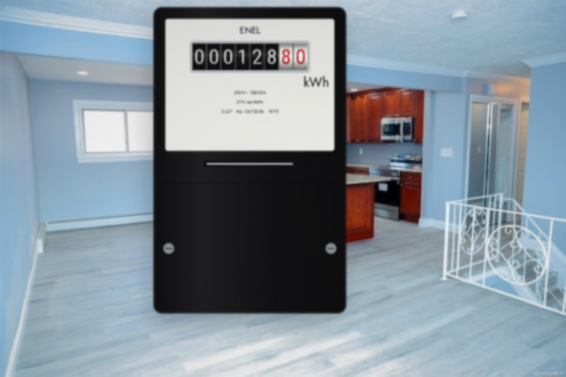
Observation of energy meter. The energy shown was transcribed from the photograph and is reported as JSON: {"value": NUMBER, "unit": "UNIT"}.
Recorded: {"value": 128.80, "unit": "kWh"}
